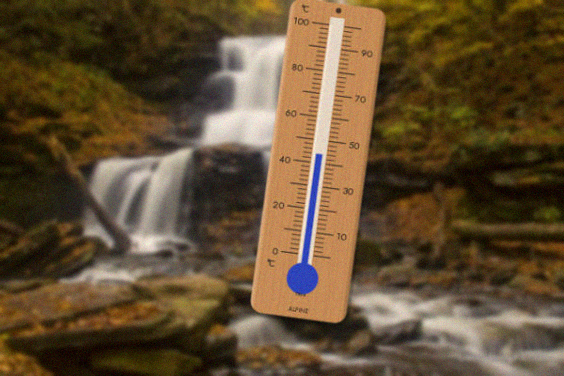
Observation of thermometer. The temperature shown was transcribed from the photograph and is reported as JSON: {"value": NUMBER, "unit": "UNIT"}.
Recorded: {"value": 44, "unit": "°C"}
